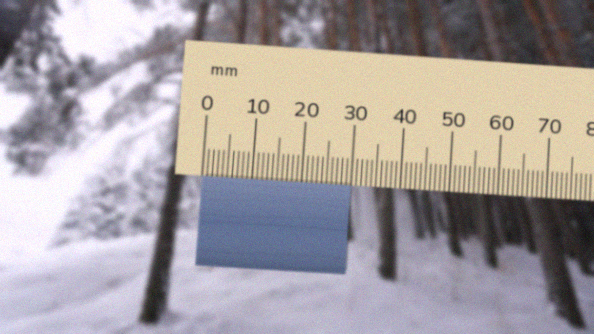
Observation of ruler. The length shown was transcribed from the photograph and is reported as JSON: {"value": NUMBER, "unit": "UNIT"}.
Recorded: {"value": 30, "unit": "mm"}
